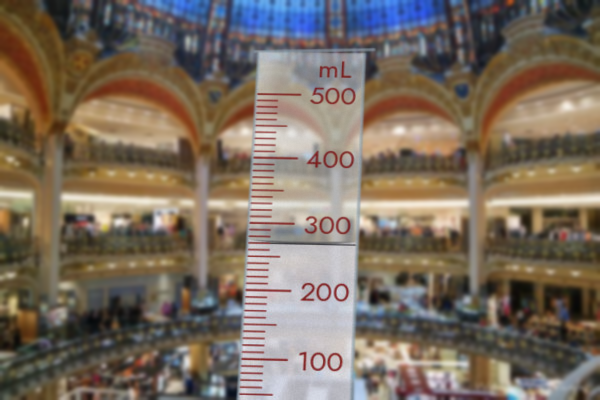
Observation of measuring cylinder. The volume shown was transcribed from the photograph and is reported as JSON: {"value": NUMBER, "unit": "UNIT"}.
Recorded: {"value": 270, "unit": "mL"}
